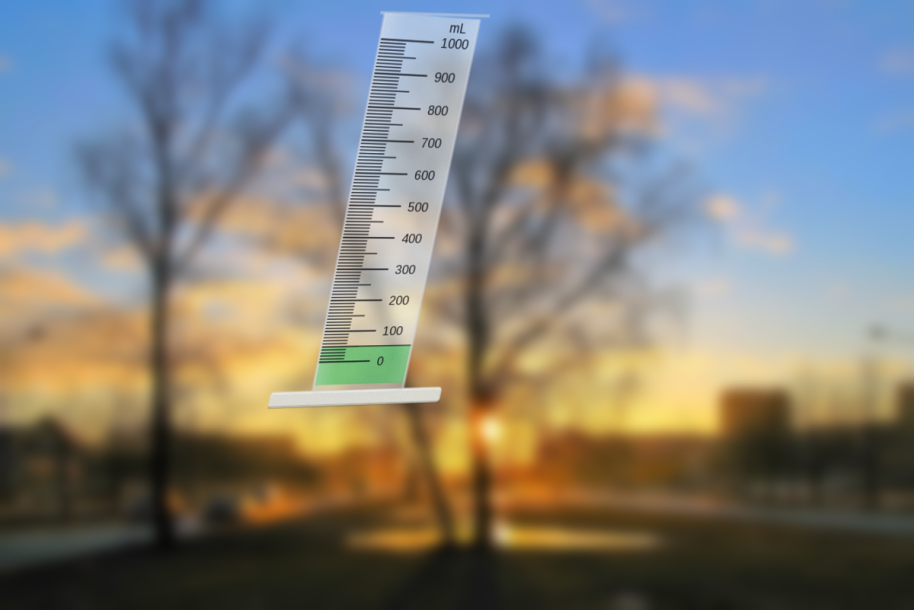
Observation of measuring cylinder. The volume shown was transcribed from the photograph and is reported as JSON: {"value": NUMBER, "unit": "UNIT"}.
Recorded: {"value": 50, "unit": "mL"}
